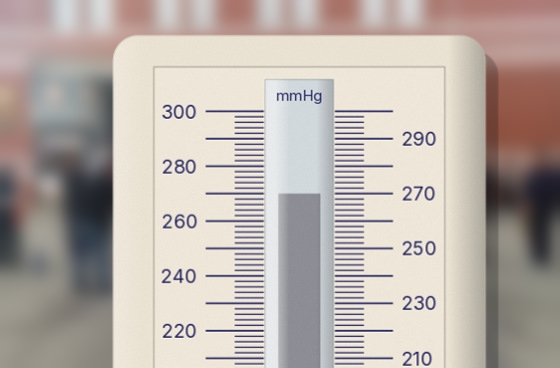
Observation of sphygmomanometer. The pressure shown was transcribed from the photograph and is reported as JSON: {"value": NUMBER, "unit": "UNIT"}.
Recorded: {"value": 270, "unit": "mmHg"}
